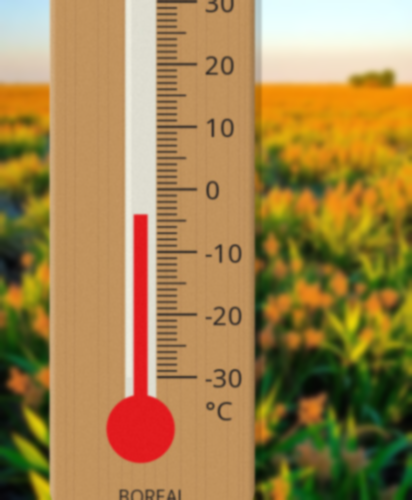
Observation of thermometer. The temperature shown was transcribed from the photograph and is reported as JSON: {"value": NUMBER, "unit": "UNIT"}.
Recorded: {"value": -4, "unit": "°C"}
